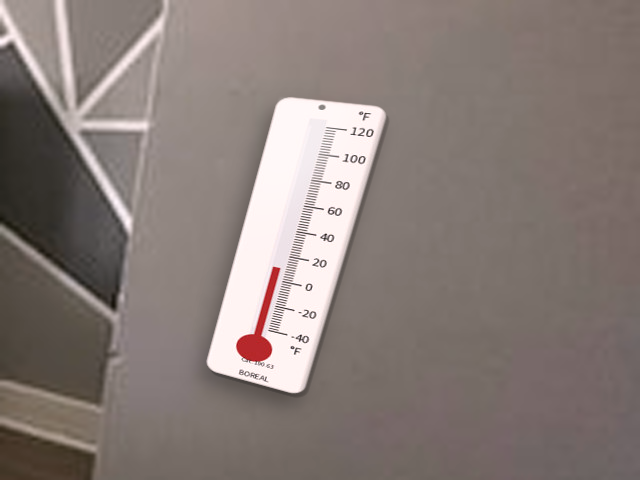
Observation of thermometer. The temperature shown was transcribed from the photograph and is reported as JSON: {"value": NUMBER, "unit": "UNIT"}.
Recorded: {"value": 10, "unit": "°F"}
